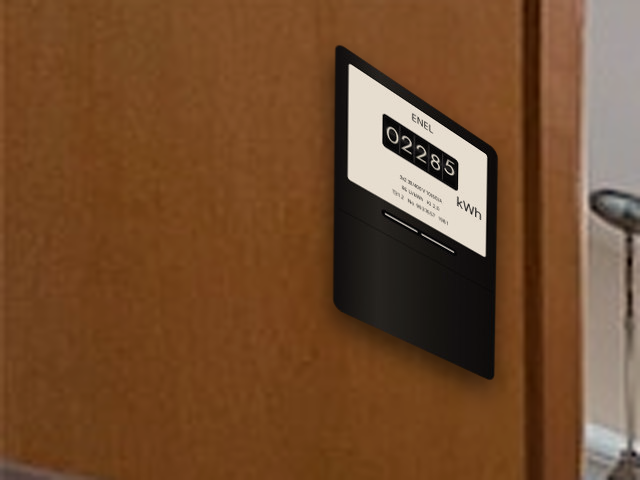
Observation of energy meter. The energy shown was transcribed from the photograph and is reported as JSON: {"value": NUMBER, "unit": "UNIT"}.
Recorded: {"value": 2285, "unit": "kWh"}
